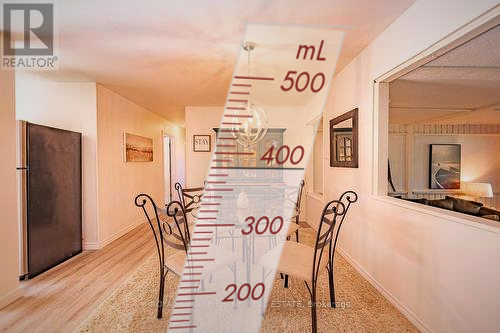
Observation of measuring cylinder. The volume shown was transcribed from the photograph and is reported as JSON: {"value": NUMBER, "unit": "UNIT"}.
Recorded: {"value": 380, "unit": "mL"}
